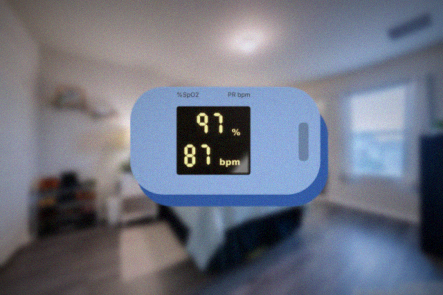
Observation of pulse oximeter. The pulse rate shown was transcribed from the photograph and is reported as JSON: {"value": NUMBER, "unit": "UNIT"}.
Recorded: {"value": 87, "unit": "bpm"}
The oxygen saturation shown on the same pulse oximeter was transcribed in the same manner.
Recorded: {"value": 97, "unit": "%"}
